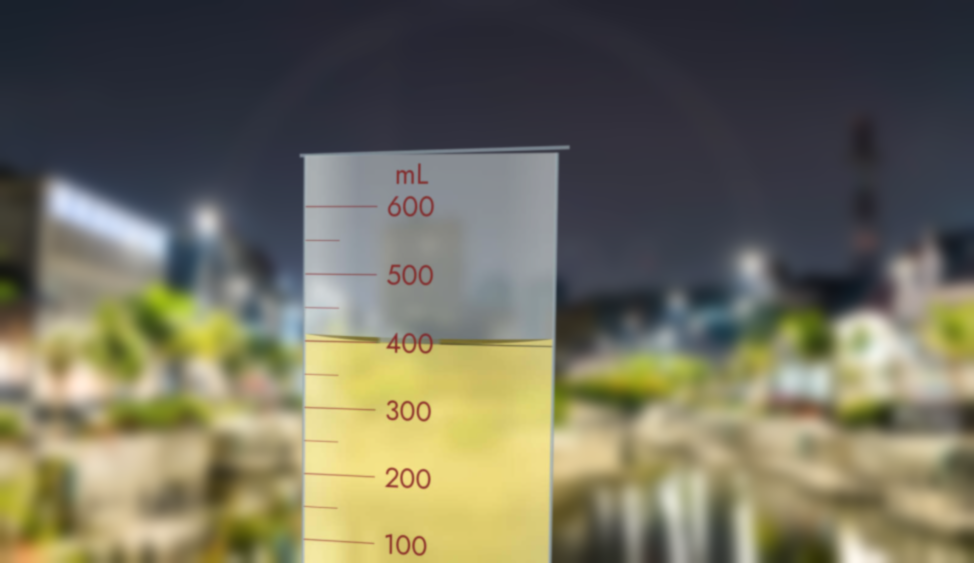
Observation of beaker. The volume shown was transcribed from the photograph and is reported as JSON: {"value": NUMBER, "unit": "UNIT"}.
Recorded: {"value": 400, "unit": "mL"}
